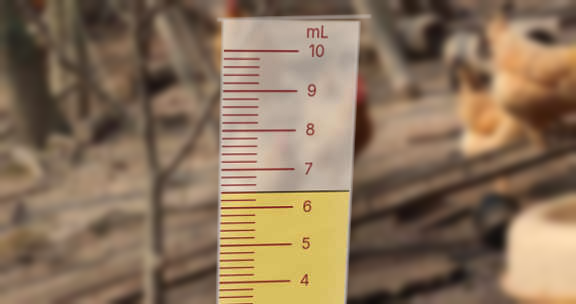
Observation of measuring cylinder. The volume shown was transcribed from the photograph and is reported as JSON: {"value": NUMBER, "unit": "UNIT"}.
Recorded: {"value": 6.4, "unit": "mL"}
